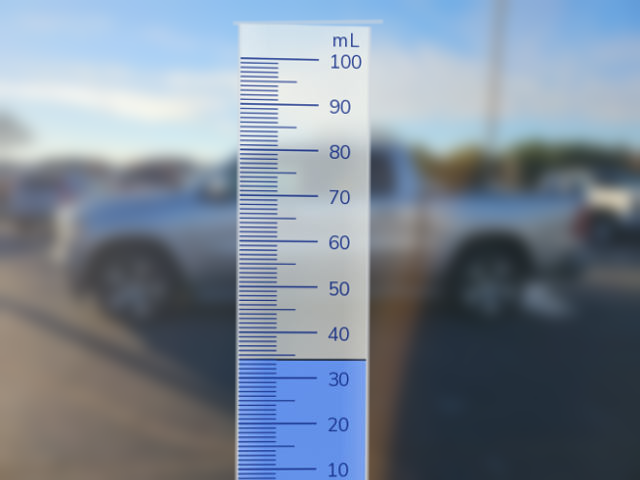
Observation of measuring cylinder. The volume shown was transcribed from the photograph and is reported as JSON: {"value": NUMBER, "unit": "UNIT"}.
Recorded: {"value": 34, "unit": "mL"}
